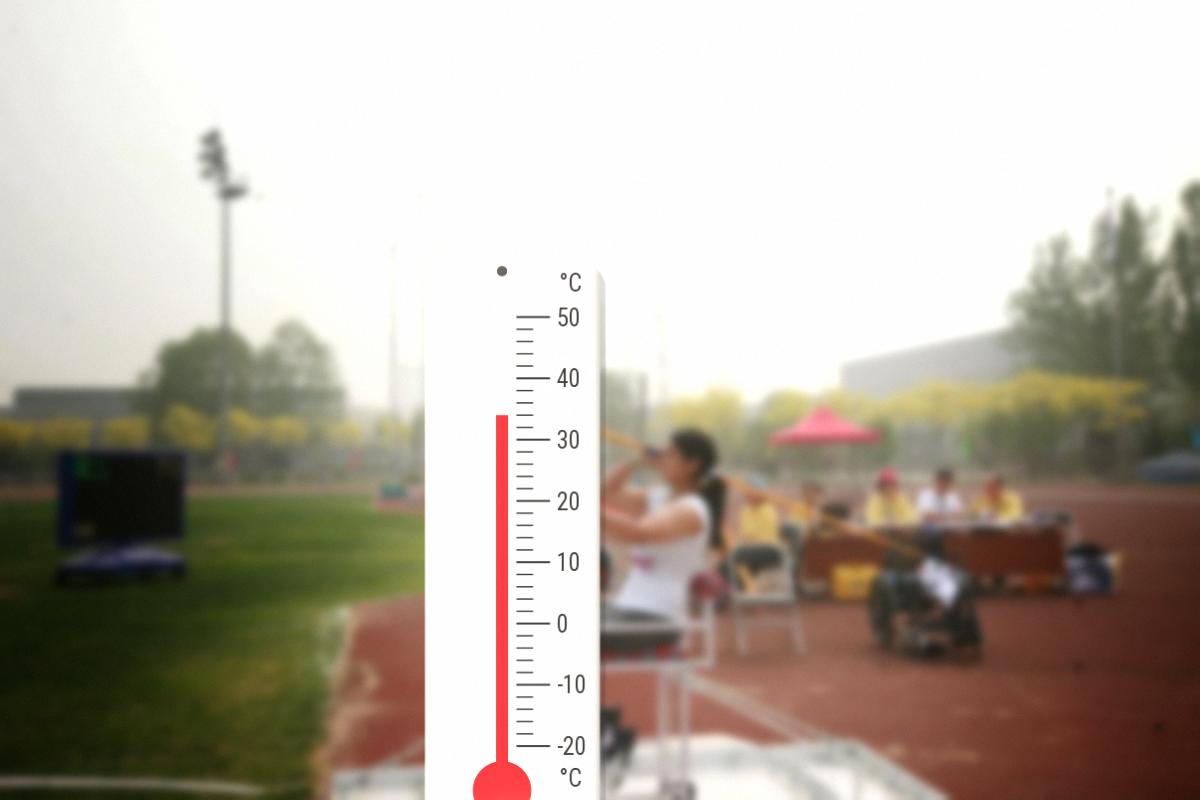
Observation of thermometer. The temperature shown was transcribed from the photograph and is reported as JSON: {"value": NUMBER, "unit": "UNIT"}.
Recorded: {"value": 34, "unit": "°C"}
